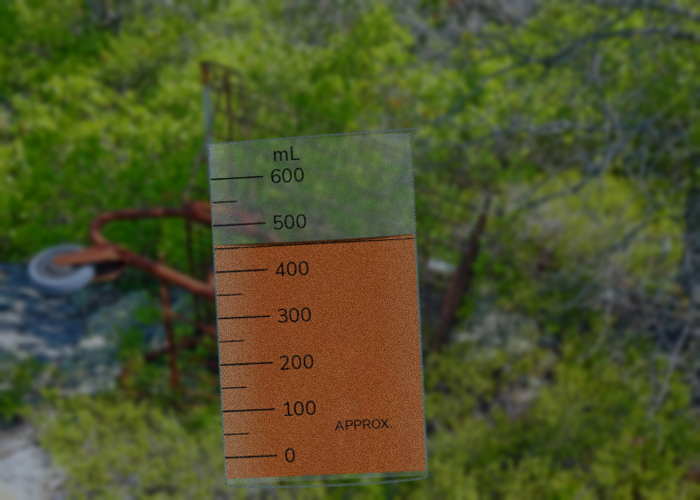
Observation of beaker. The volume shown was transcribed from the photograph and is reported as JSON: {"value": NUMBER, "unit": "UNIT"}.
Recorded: {"value": 450, "unit": "mL"}
